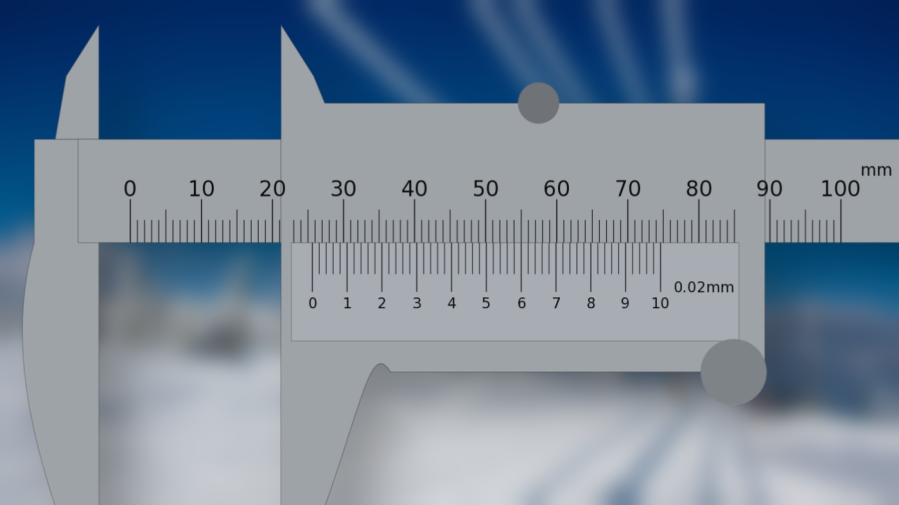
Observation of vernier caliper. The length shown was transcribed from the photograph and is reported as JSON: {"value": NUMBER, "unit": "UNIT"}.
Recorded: {"value": 25.6, "unit": "mm"}
